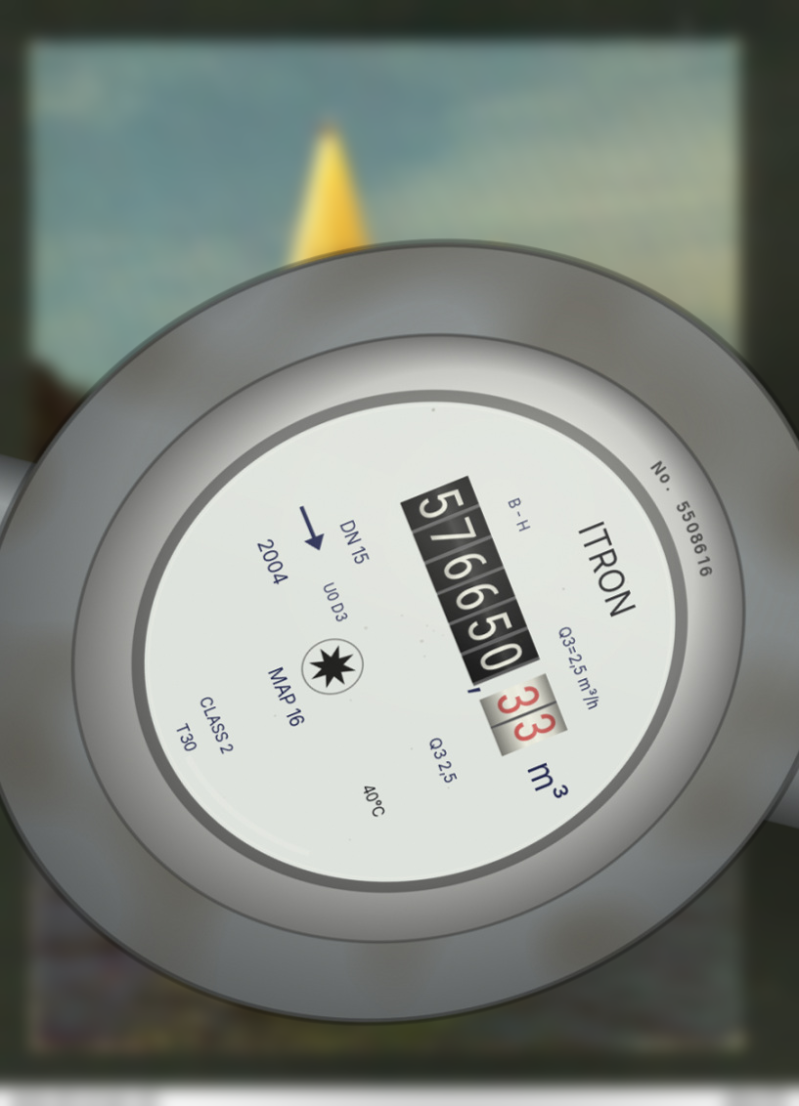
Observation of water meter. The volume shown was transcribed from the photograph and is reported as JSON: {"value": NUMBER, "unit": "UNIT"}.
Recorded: {"value": 576650.33, "unit": "m³"}
